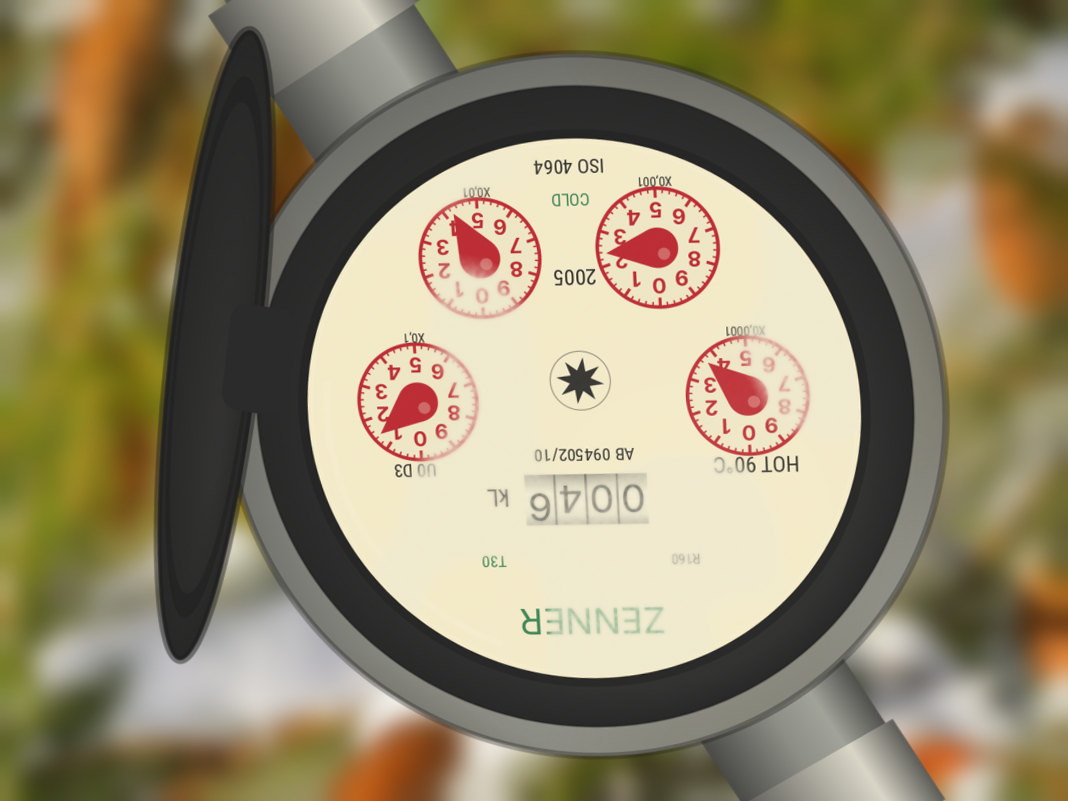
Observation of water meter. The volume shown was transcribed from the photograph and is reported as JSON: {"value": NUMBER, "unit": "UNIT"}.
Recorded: {"value": 46.1423, "unit": "kL"}
